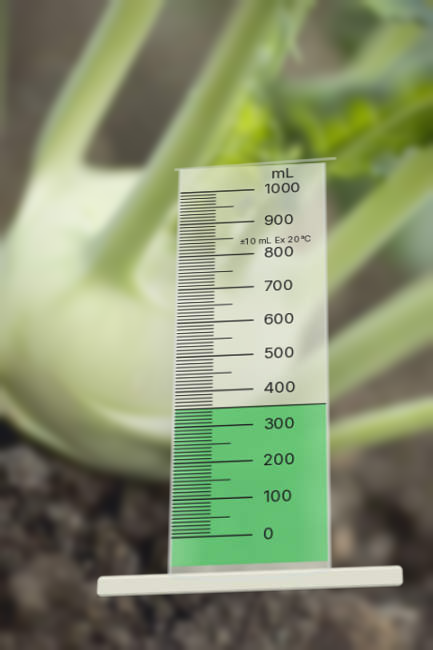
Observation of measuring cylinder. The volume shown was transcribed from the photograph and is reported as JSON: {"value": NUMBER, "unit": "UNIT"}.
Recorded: {"value": 350, "unit": "mL"}
